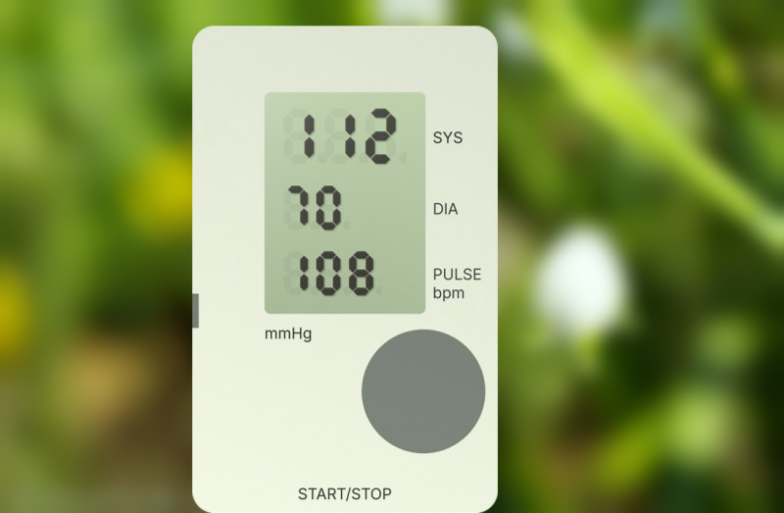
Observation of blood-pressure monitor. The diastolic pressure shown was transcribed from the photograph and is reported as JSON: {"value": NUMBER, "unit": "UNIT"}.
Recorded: {"value": 70, "unit": "mmHg"}
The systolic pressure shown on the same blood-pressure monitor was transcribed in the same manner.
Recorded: {"value": 112, "unit": "mmHg"}
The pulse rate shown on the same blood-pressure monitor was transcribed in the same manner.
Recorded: {"value": 108, "unit": "bpm"}
